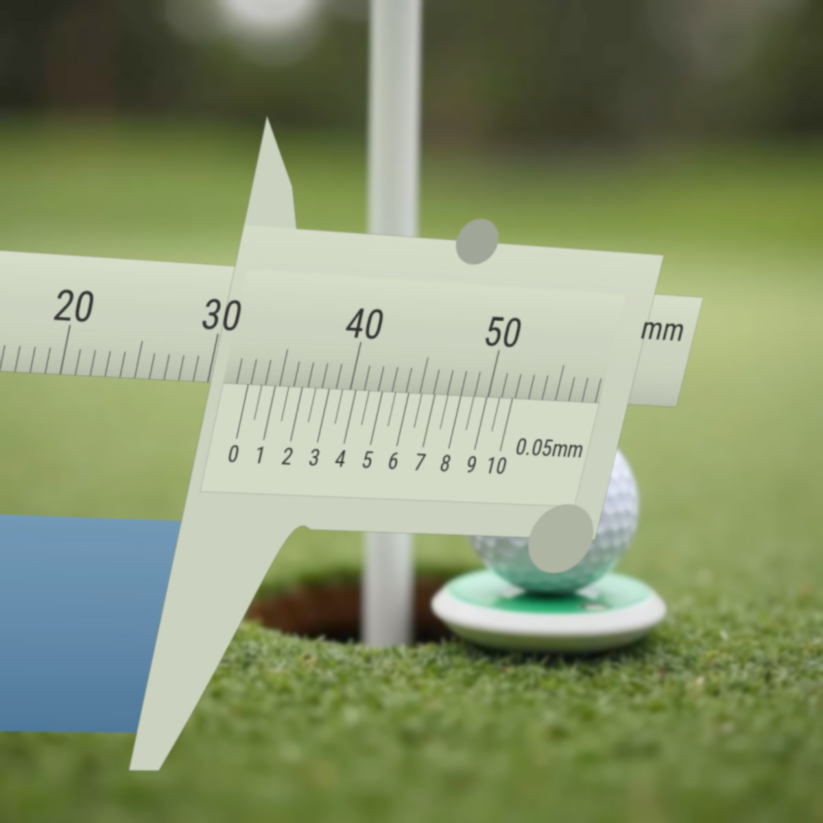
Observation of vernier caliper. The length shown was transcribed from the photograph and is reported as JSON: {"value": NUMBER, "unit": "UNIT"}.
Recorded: {"value": 32.8, "unit": "mm"}
